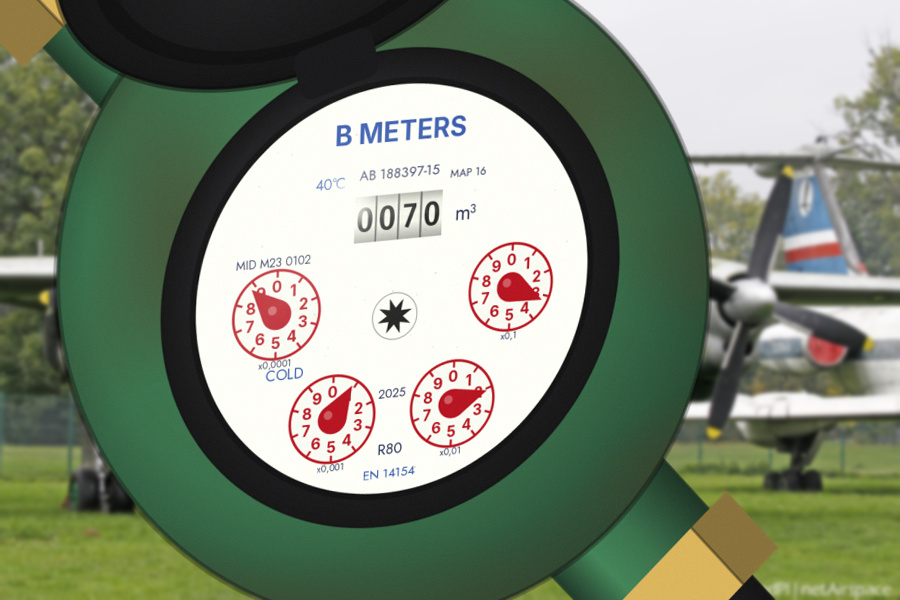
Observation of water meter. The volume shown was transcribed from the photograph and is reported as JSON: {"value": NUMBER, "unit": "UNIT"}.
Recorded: {"value": 70.3208, "unit": "m³"}
